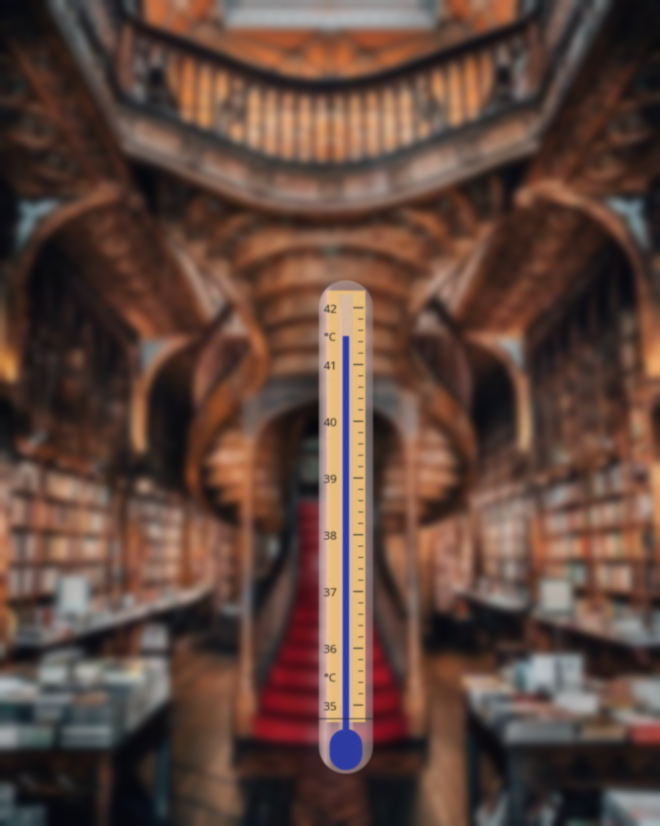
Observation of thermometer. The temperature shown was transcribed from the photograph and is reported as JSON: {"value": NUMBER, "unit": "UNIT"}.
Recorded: {"value": 41.5, "unit": "°C"}
